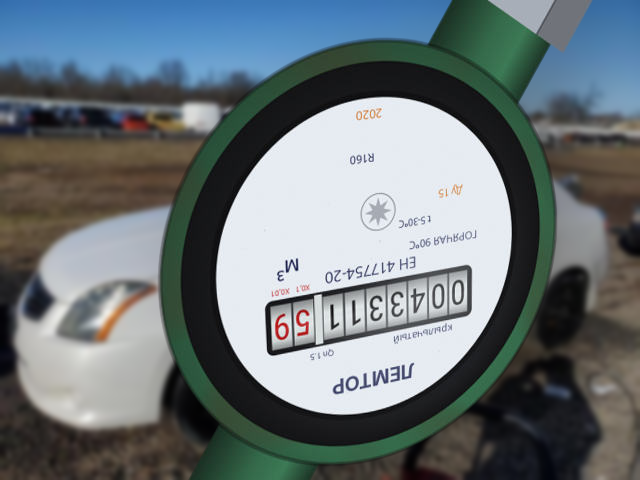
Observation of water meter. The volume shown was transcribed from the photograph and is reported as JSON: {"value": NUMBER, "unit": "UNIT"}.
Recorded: {"value": 43311.59, "unit": "m³"}
